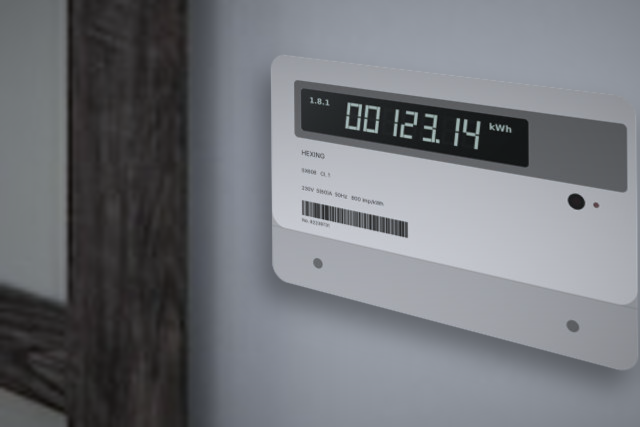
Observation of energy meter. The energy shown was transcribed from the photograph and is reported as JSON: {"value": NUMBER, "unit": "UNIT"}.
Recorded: {"value": 123.14, "unit": "kWh"}
